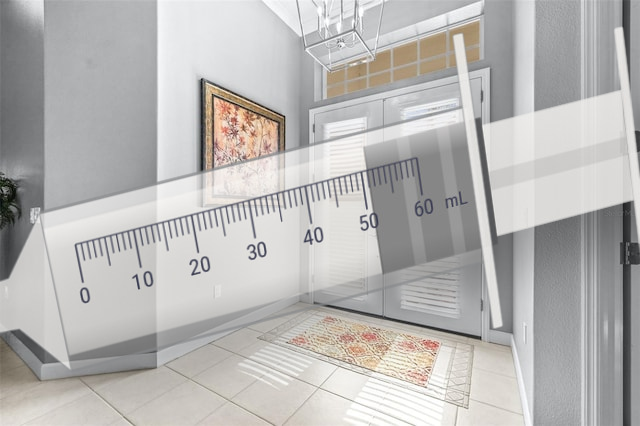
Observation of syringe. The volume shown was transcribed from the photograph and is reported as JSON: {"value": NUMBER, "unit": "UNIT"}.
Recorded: {"value": 51, "unit": "mL"}
